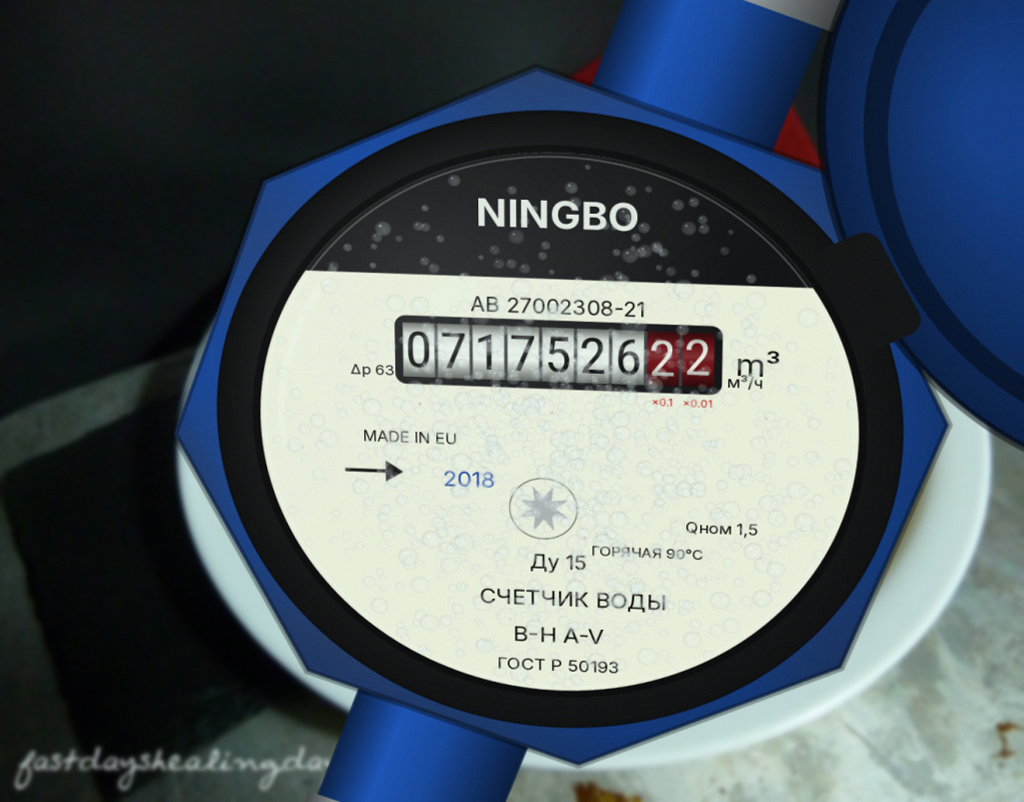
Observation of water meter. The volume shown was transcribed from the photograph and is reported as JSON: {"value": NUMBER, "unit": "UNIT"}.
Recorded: {"value": 717526.22, "unit": "m³"}
